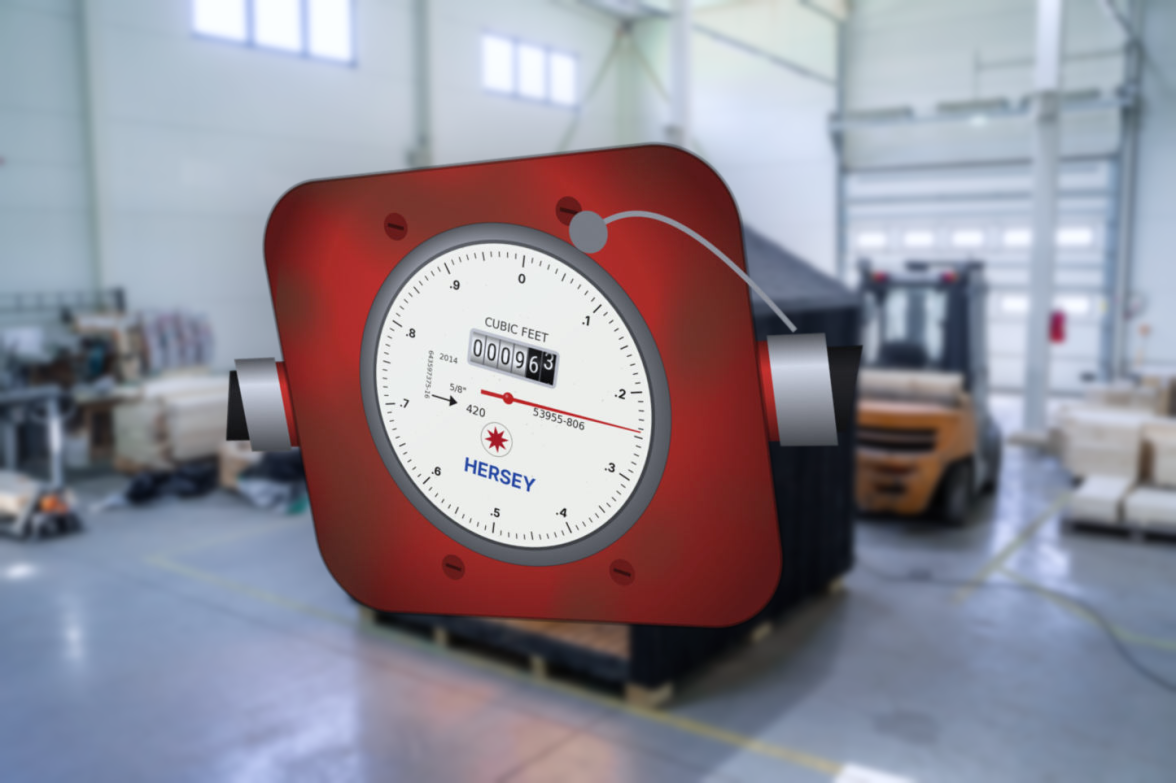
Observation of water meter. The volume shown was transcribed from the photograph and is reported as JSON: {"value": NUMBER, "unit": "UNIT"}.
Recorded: {"value": 963.24, "unit": "ft³"}
